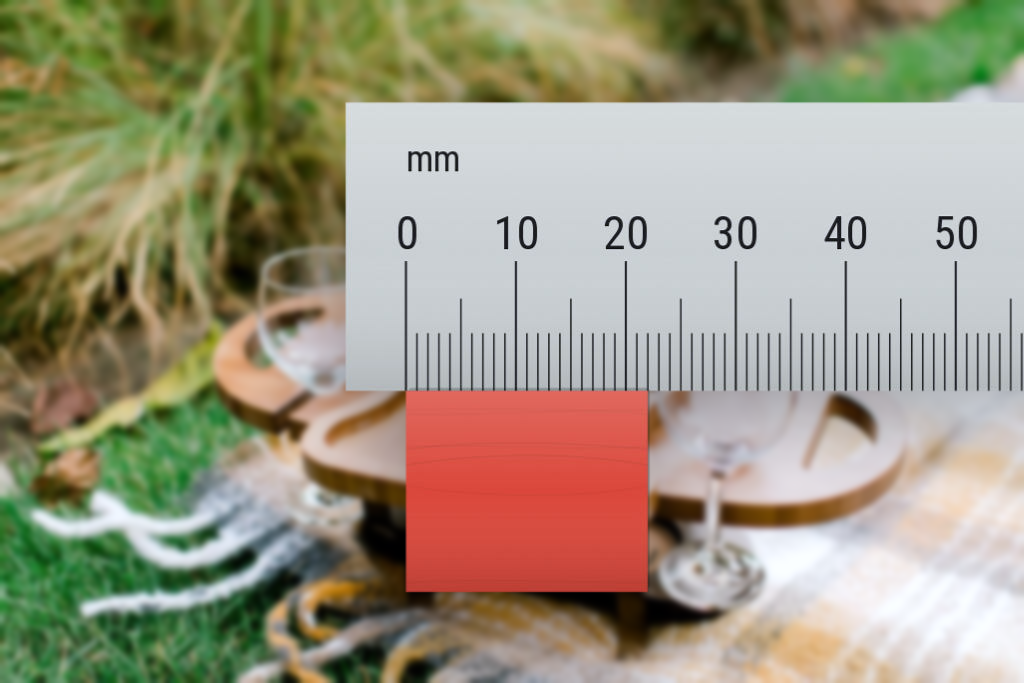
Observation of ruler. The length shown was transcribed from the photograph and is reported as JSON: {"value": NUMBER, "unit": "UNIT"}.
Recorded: {"value": 22, "unit": "mm"}
